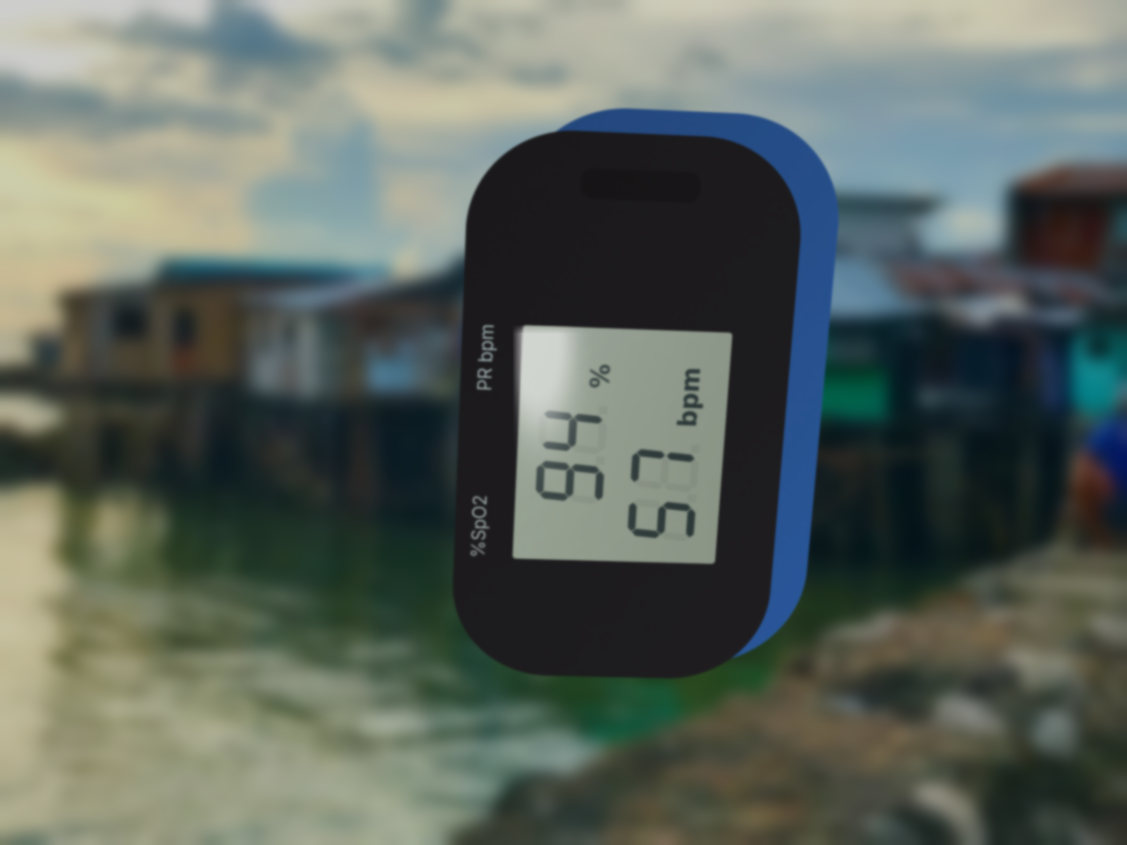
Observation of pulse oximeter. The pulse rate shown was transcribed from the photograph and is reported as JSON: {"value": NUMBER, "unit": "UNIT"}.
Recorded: {"value": 57, "unit": "bpm"}
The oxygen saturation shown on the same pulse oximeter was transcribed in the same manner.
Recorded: {"value": 94, "unit": "%"}
